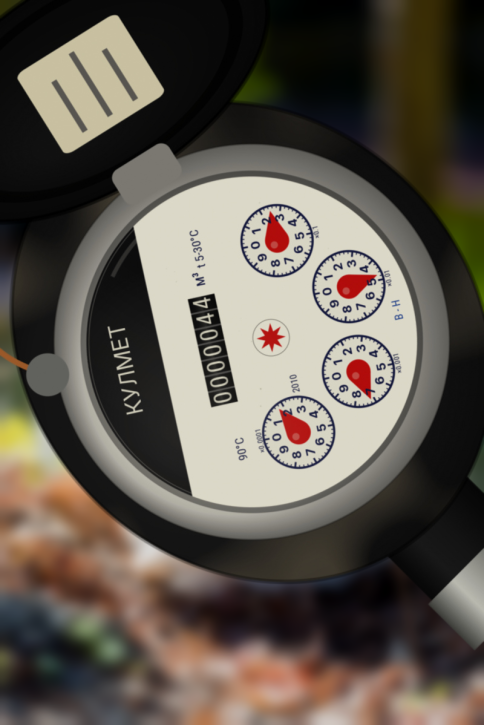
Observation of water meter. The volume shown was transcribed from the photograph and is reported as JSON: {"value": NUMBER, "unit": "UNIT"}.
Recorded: {"value": 44.2471, "unit": "m³"}
